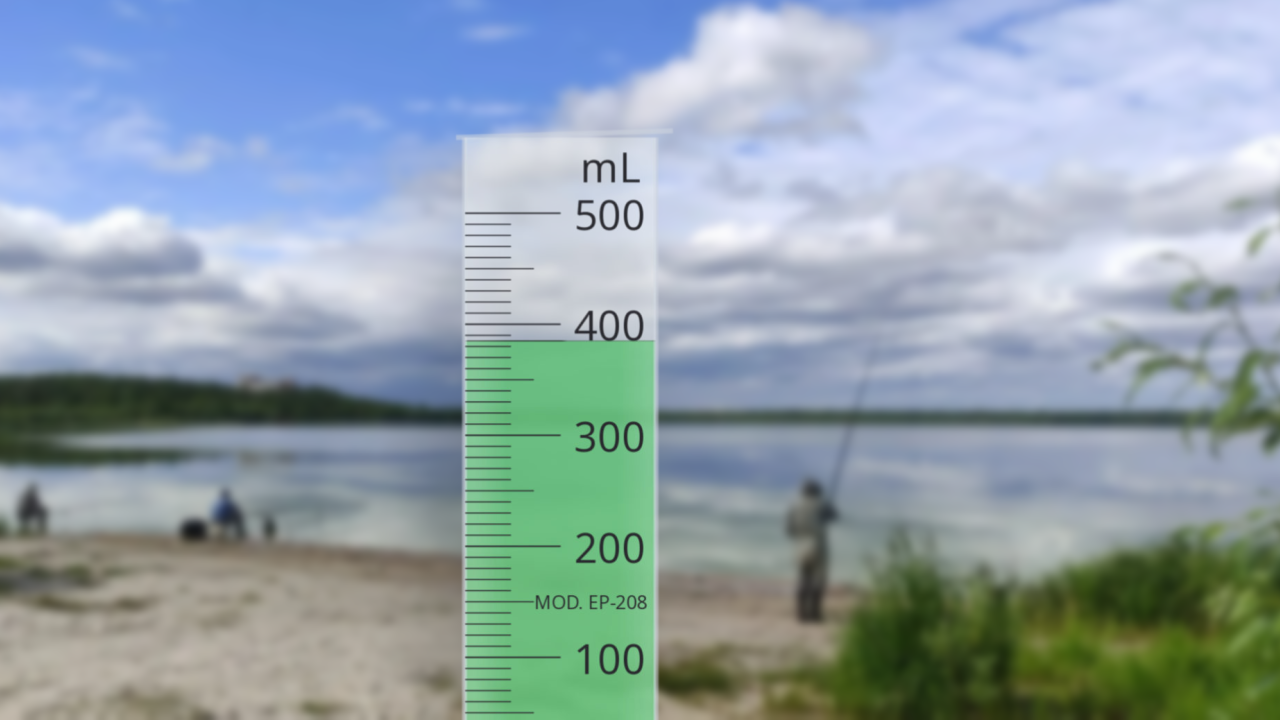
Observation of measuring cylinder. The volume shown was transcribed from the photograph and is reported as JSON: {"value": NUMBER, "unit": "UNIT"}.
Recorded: {"value": 385, "unit": "mL"}
